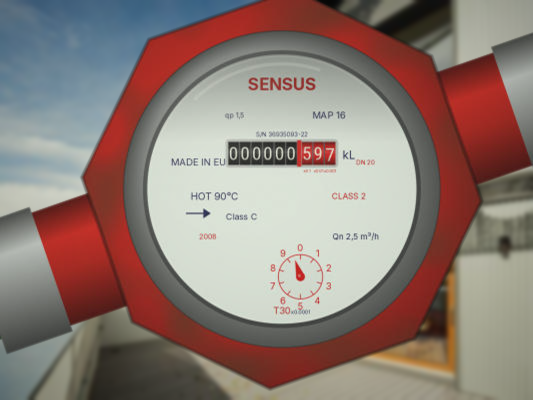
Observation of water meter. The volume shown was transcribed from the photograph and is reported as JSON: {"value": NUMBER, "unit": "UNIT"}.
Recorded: {"value": 0.5969, "unit": "kL"}
